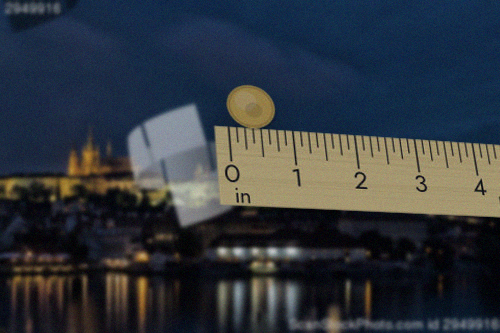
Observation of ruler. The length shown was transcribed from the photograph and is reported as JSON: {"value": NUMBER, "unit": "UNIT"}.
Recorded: {"value": 0.75, "unit": "in"}
